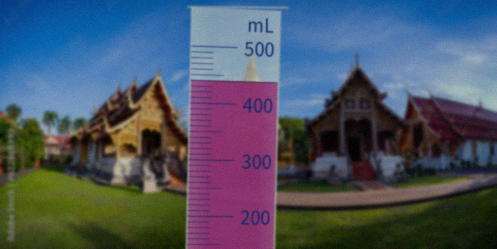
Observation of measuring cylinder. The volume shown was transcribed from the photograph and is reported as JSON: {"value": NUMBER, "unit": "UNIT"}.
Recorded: {"value": 440, "unit": "mL"}
